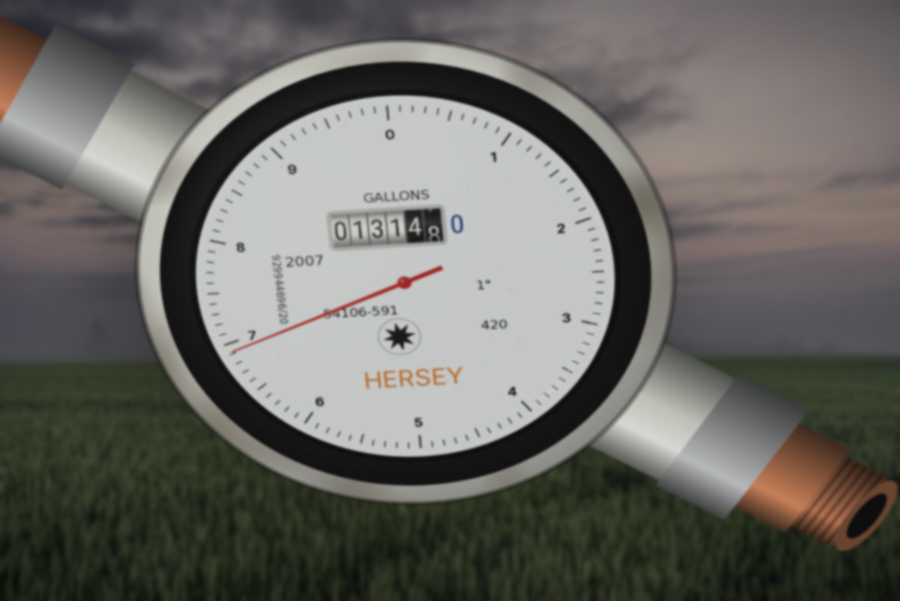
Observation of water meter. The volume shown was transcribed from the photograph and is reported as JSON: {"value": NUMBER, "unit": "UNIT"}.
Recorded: {"value": 131476.9, "unit": "gal"}
